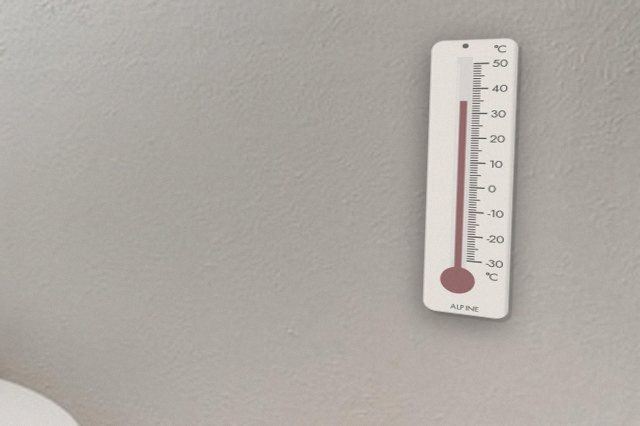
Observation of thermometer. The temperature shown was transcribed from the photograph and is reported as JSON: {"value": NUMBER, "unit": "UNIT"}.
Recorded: {"value": 35, "unit": "°C"}
